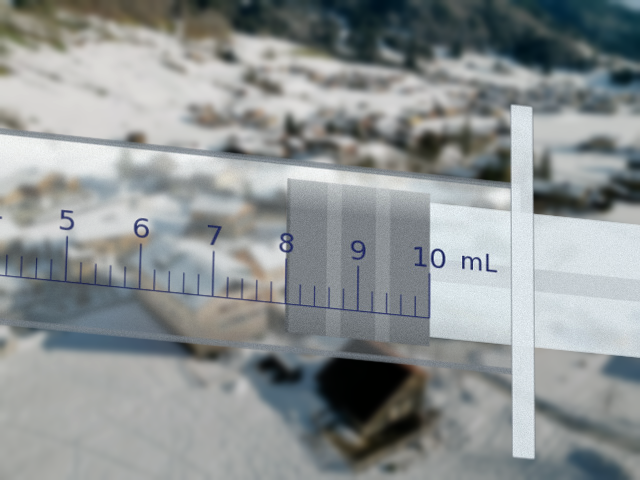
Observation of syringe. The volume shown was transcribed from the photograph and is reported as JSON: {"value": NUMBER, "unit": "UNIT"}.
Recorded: {"value": 8, "unit": "mL"}
